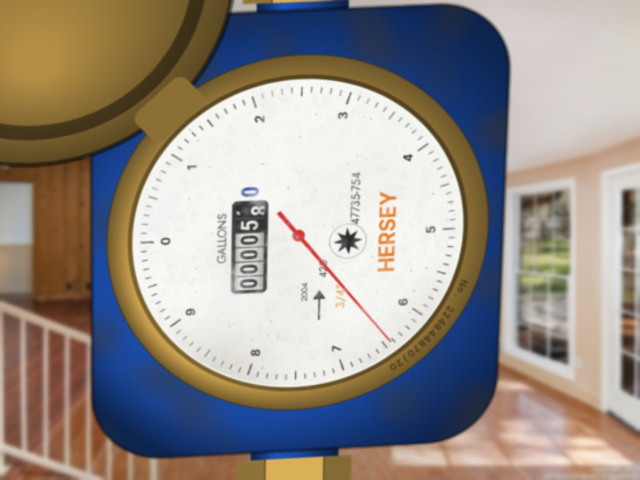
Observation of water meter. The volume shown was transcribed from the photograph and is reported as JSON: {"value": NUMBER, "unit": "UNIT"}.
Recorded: {"value": 576.4, "unit": "gal"}
